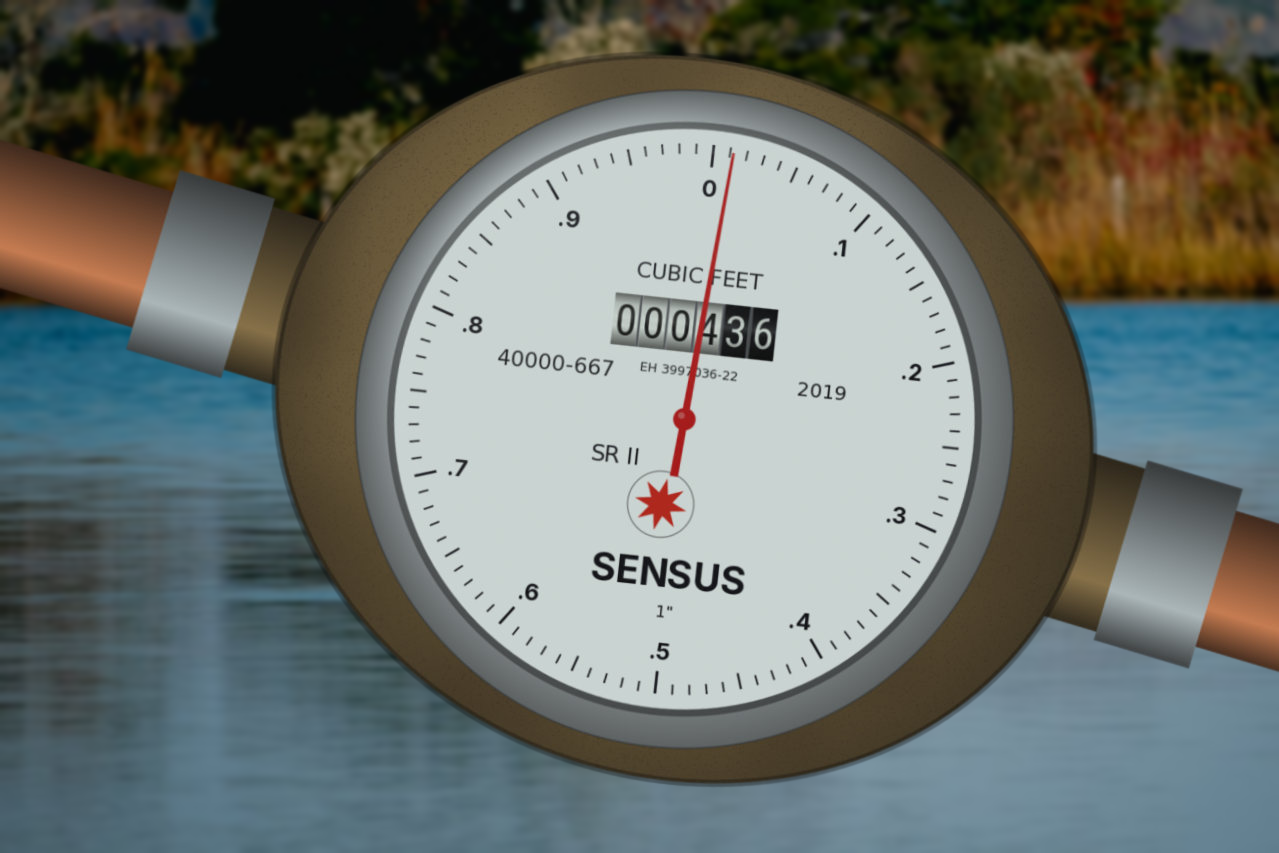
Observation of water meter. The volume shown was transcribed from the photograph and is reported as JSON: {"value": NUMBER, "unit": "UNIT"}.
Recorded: {"value": 436.01, "unit": "ft³"}
